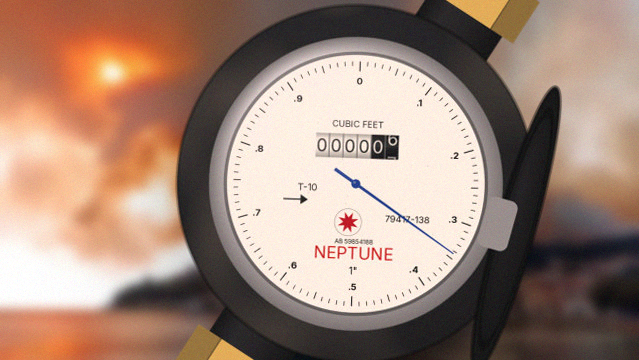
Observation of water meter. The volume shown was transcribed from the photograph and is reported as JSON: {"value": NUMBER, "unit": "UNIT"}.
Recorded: {"value": 6.34, "unit": "ft³"}
